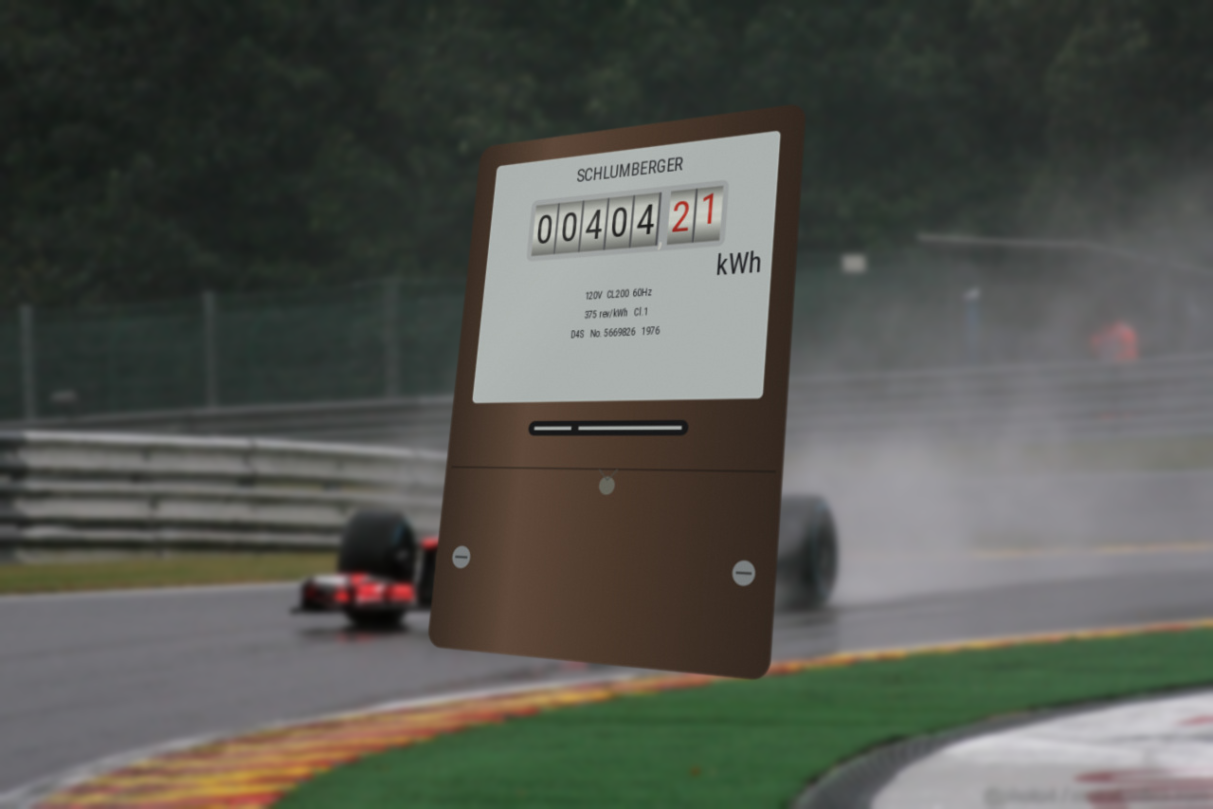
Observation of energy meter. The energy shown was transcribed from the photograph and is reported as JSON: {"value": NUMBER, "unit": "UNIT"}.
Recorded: {"value": 404.21, "unit": "kWh"}
